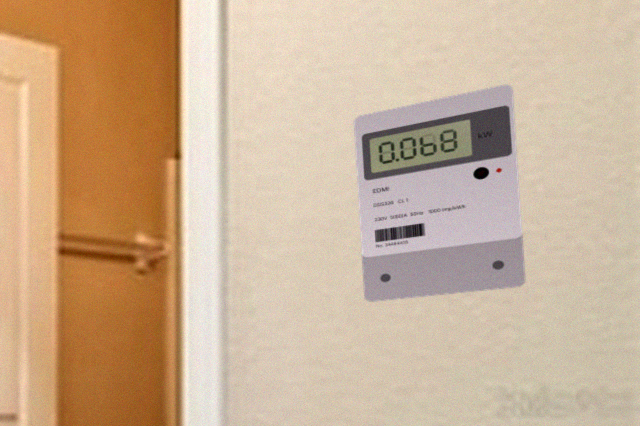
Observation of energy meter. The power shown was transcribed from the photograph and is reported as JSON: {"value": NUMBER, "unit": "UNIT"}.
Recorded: {"value": 0.068, "unit": "kW"}
